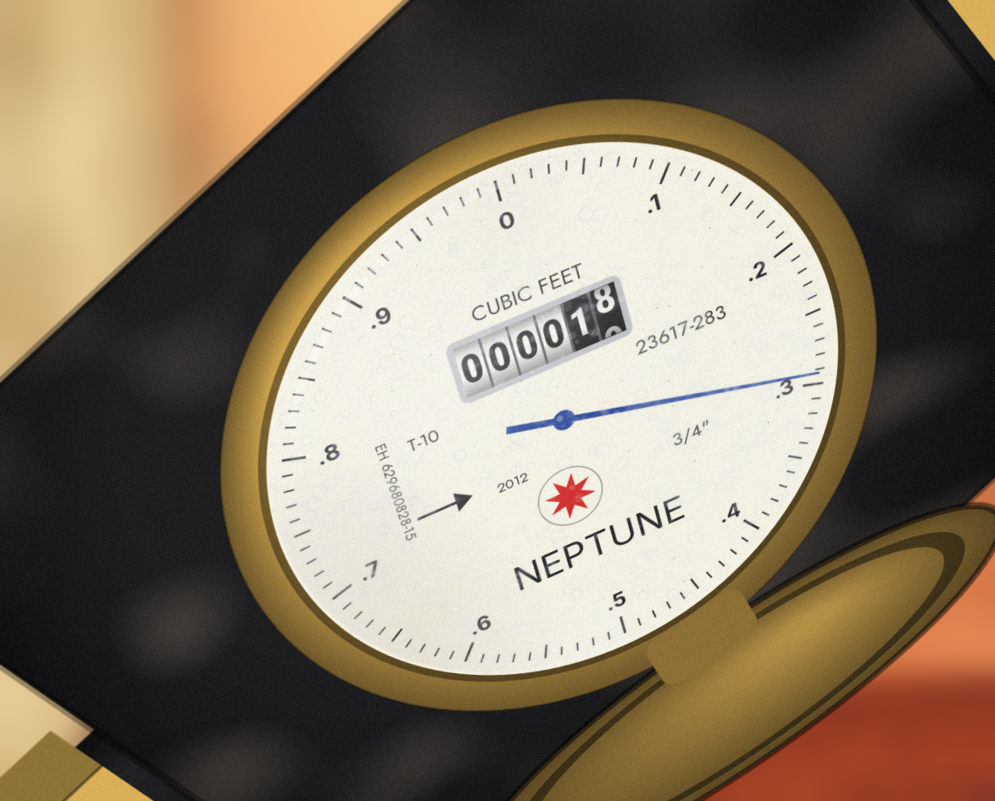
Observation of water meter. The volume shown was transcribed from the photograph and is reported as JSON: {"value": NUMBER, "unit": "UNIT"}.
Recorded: {"value": 18.29, "unit": "ft³"}
